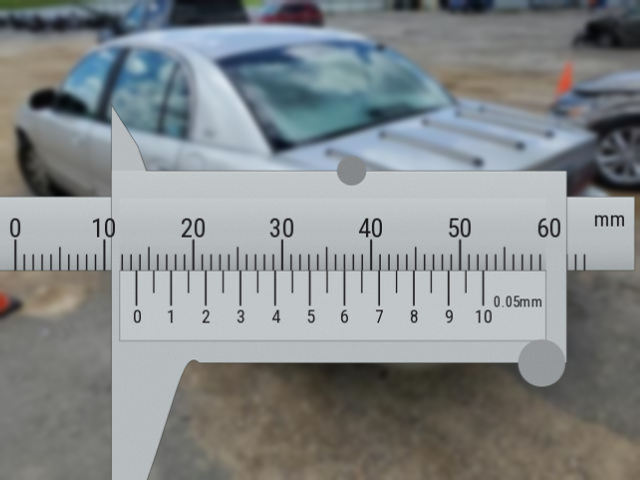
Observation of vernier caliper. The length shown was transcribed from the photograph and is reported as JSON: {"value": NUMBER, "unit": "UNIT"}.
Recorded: {"value": 13.6, "unit": "mm"}
